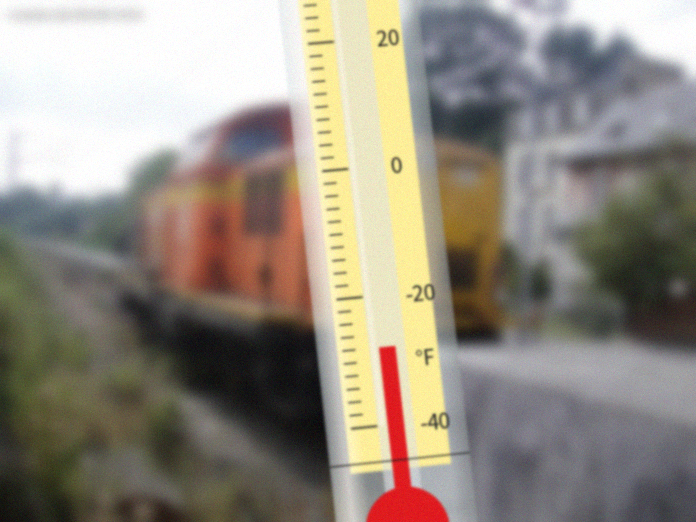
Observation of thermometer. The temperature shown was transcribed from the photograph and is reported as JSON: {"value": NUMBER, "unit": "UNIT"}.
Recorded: {"value": -28, "unit": "°F"}
